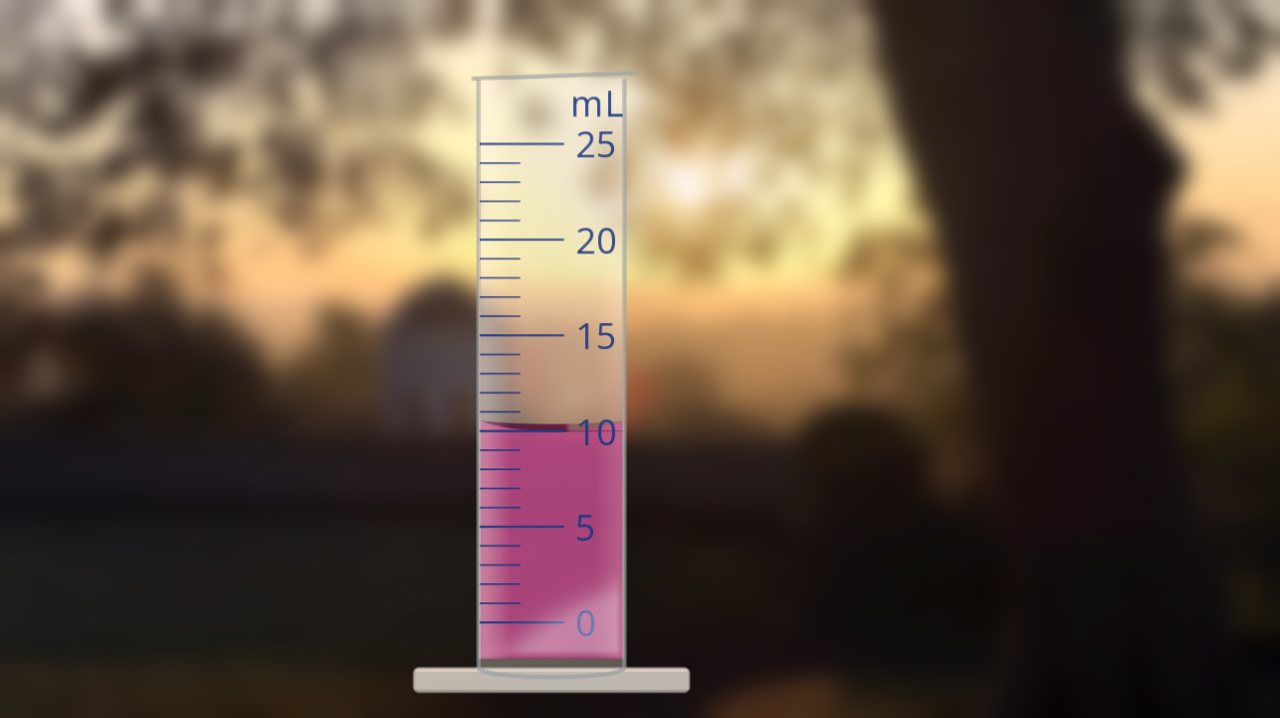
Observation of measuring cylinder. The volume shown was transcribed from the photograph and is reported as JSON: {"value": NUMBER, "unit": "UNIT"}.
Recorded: {"value": 10, "unit": "mL"}
